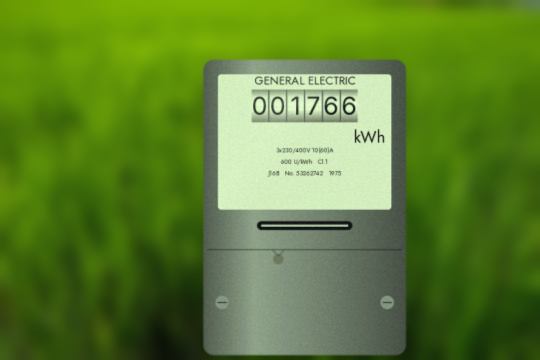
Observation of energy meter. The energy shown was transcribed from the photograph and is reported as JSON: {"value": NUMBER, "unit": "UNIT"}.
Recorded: {"value": 1766, "unit": "kWh"}
